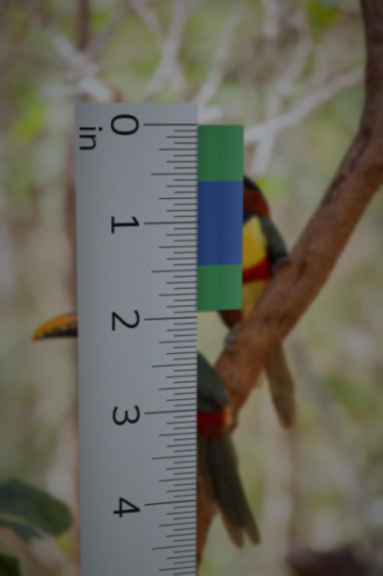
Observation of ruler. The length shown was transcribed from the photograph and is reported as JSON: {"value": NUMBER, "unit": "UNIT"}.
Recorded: {"value": 1.9375, "unit": "in"}
